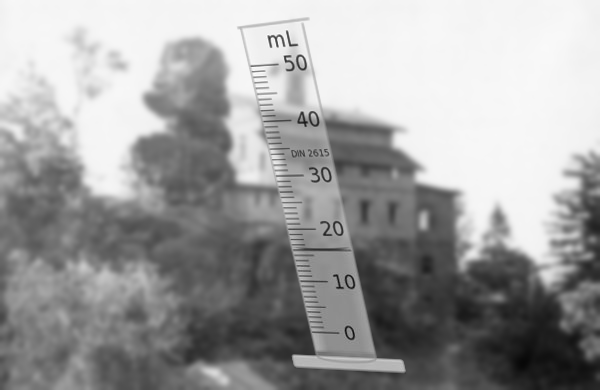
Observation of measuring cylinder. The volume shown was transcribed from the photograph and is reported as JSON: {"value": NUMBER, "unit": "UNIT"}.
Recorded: {"value": 16, "unit": "mL"}
